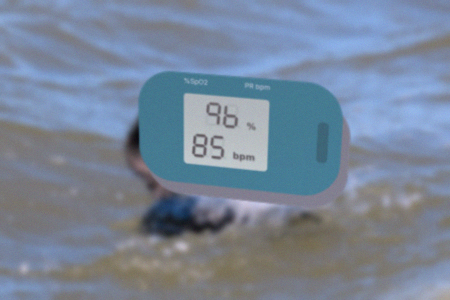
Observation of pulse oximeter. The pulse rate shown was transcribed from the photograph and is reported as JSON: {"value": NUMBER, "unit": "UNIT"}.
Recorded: {"value": 85, "unit": "bpm"}
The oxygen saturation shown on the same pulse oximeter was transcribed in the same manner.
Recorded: {"value": 96, "unit": "%"}
